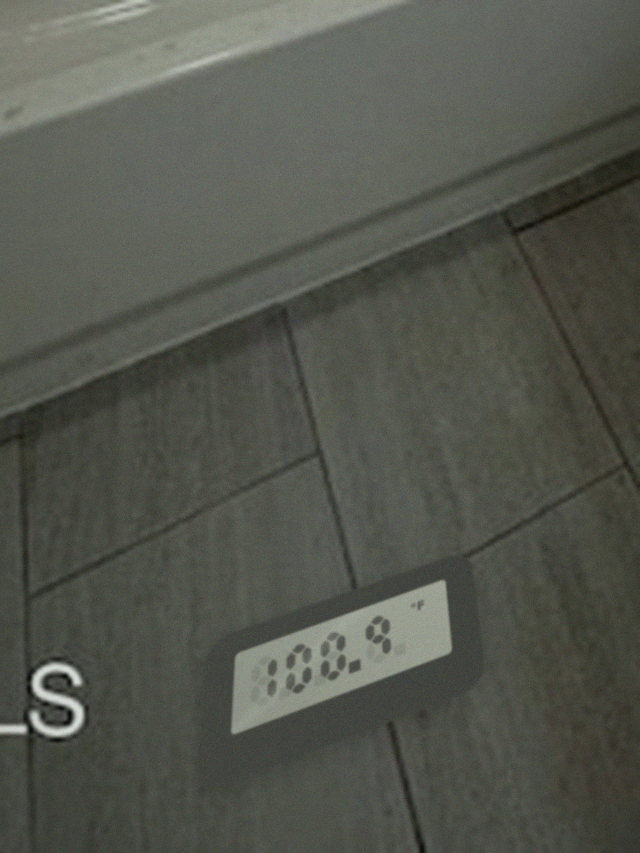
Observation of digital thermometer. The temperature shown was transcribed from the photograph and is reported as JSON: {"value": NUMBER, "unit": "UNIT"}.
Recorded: {"value": 100.9, "unit": "°F"}
